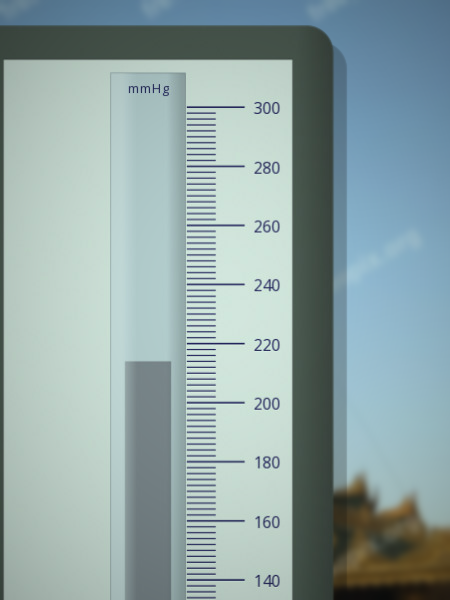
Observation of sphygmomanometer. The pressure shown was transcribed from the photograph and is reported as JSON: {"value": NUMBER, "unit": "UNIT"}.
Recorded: {"value": 214, "unit": "mmHg"}
